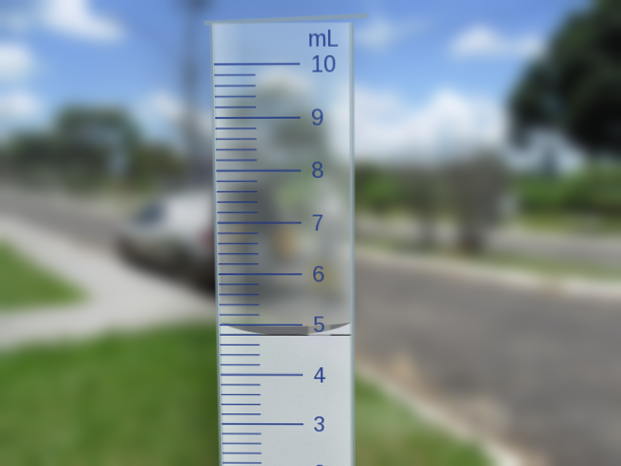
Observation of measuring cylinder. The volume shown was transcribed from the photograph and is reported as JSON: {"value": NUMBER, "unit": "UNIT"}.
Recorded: {"value": 4.8, "unit": "mL"}
